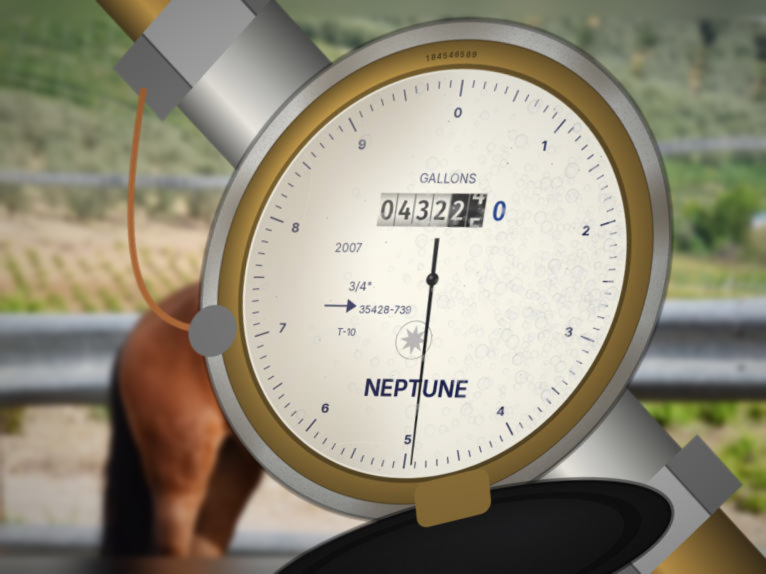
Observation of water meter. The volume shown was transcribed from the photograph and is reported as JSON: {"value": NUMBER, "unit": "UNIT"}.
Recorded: {"value": 432244.9, "unit": "gal"}
